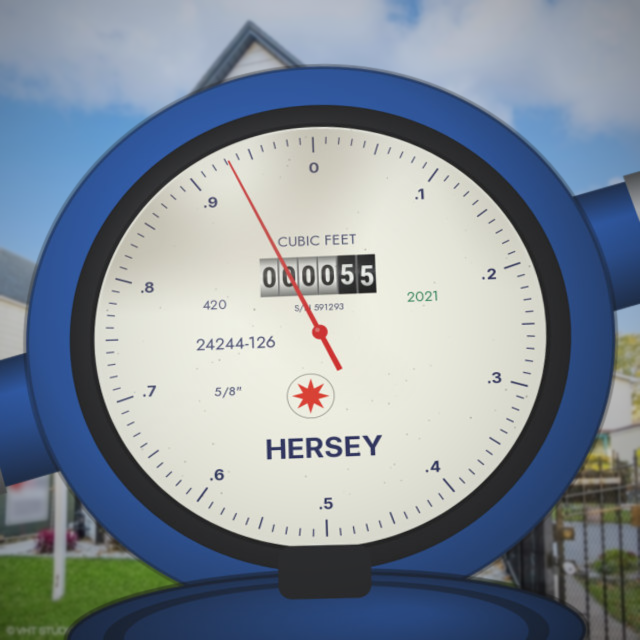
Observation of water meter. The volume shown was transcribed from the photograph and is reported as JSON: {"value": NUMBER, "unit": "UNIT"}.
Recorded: {"value": 54.93, "unit": "ft³"}
